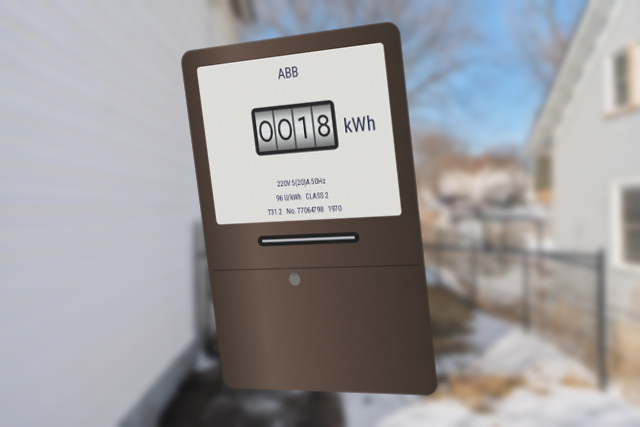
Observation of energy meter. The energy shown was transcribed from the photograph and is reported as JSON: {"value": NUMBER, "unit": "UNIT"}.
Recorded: {"value": 18, "unit": "kWh"}
